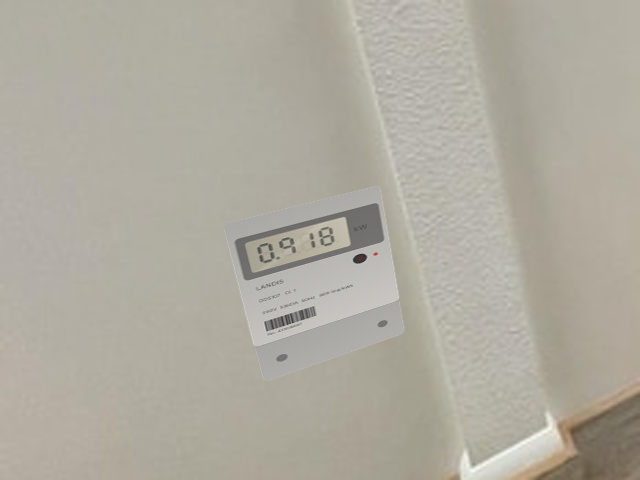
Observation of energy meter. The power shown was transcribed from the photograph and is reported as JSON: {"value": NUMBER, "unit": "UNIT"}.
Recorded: {"value": 0.918, "unit": "kW"}
